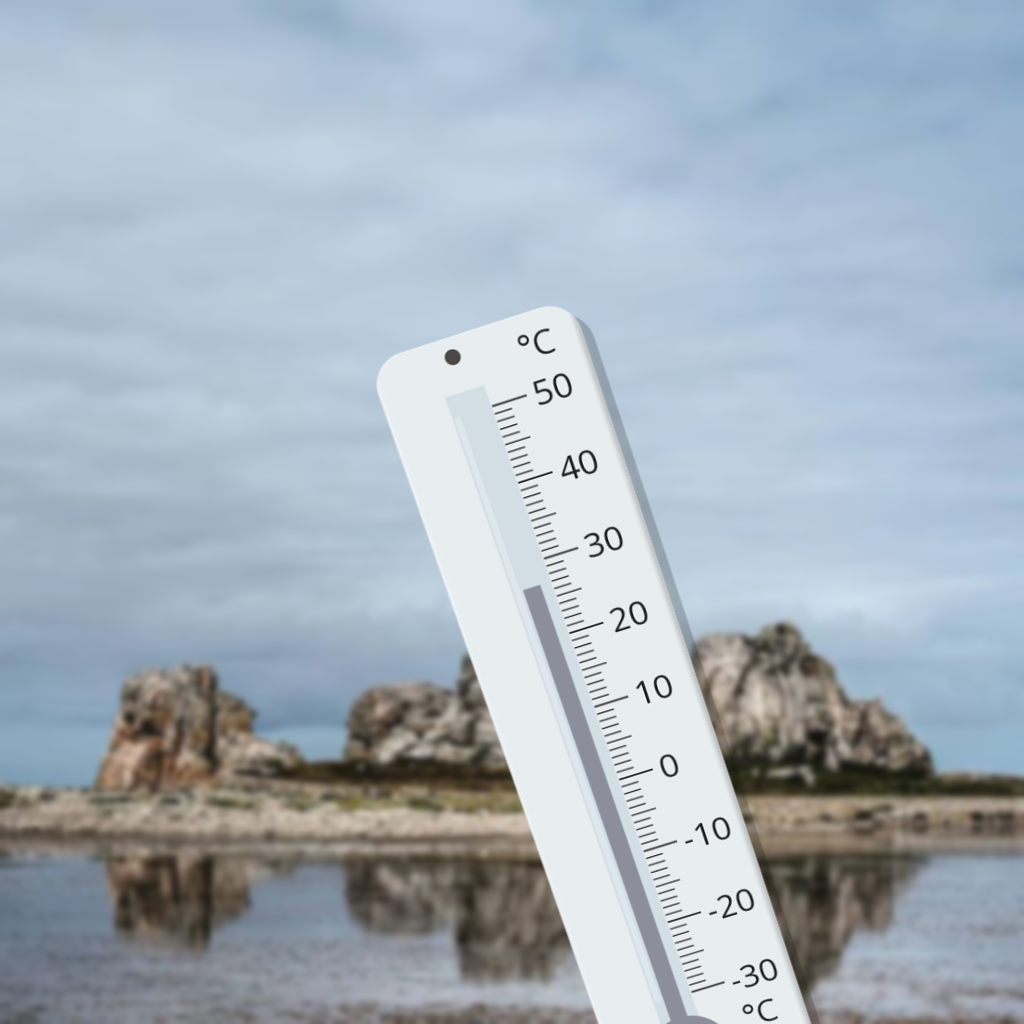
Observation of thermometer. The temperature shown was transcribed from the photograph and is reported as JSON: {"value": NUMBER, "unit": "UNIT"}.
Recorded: {"value": 27, "unit": "°C"}
